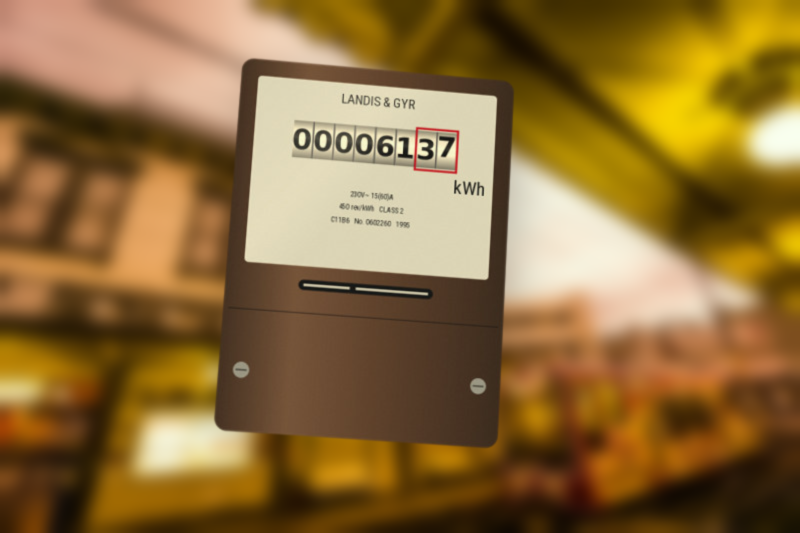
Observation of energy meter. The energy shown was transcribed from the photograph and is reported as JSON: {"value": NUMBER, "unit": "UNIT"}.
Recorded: {"value": 61.37, "unit": "kWh"}
